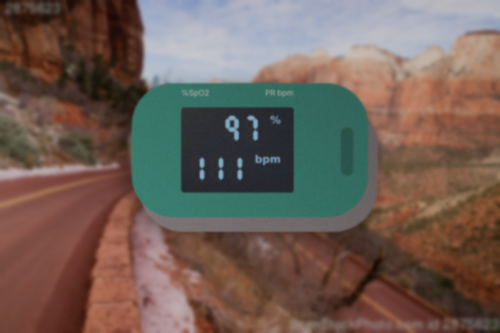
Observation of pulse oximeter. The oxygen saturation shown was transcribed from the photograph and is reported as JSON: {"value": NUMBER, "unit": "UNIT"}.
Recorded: {"value": 97, "unit": "%"}
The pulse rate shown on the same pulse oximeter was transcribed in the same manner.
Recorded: {"value": 111, "unit": "bpm"}
